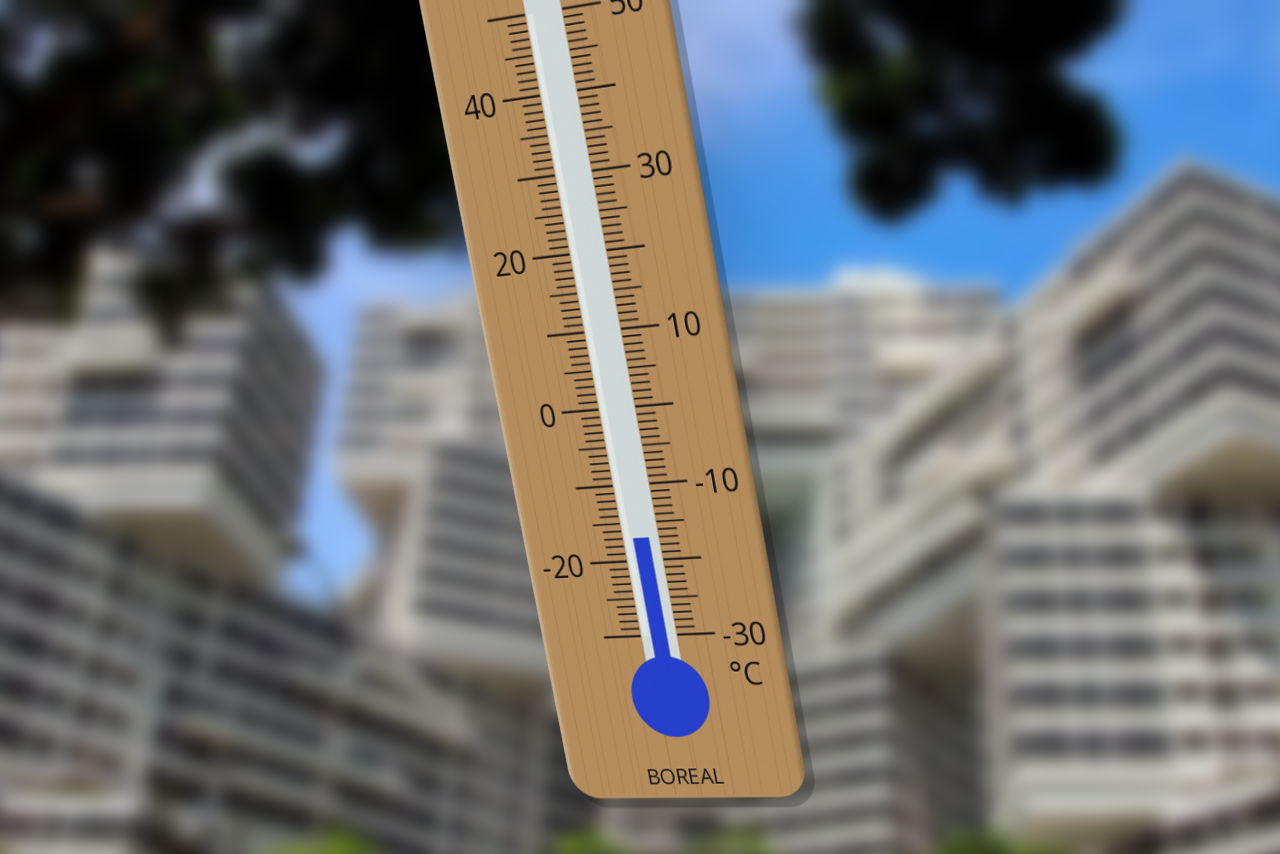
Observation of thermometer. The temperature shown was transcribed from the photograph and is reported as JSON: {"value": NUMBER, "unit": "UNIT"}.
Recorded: {"value": -17, "unit": "°C"}
